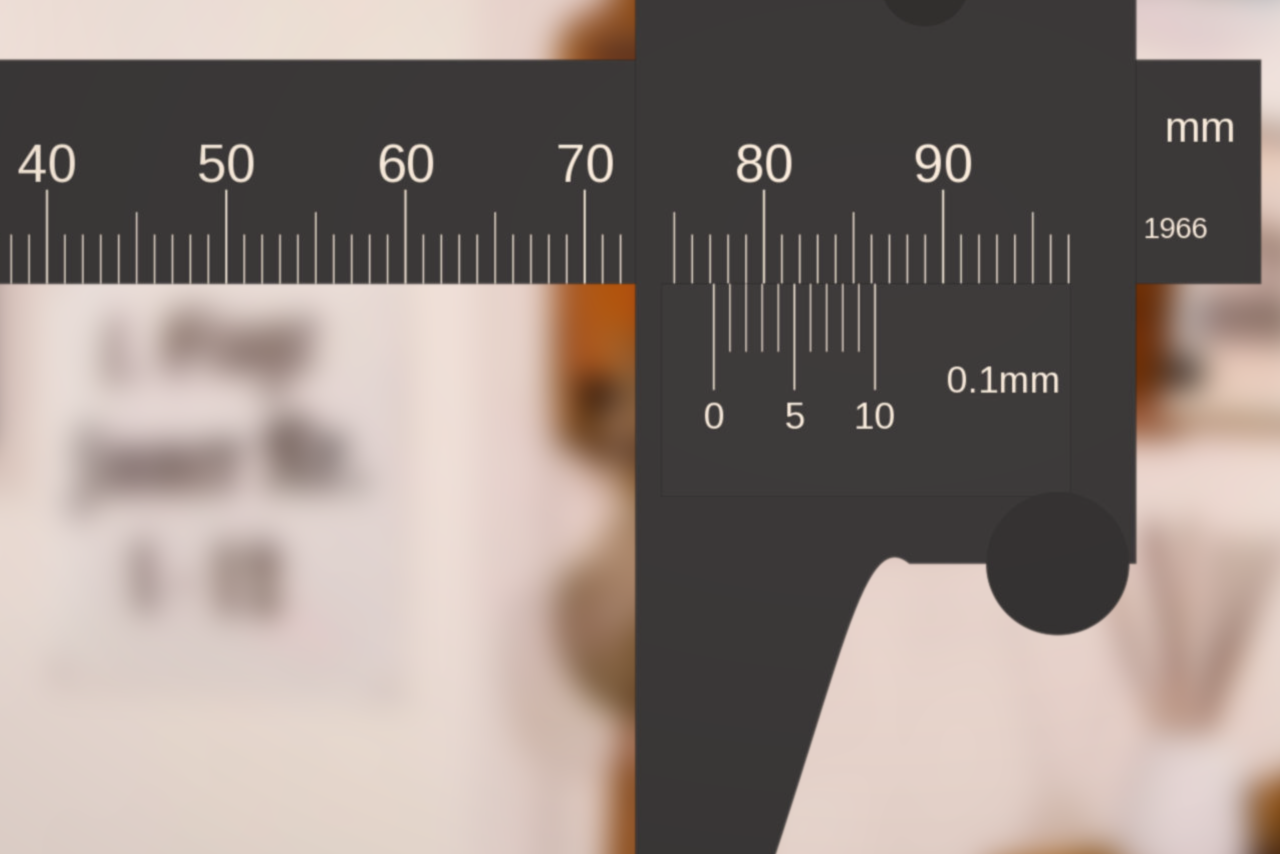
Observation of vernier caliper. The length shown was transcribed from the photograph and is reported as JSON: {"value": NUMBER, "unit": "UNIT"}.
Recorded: {"value": 77.2, "unit": "mm"}
